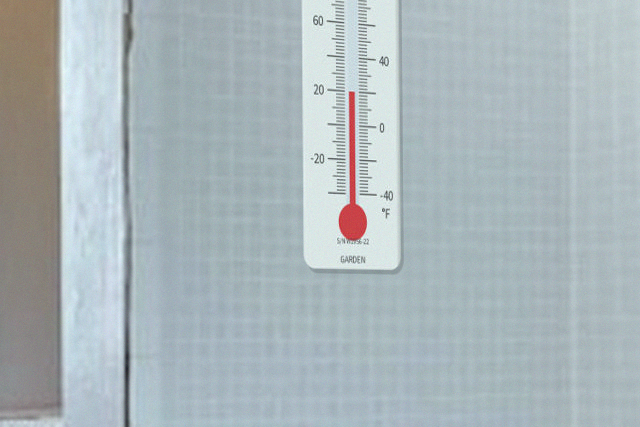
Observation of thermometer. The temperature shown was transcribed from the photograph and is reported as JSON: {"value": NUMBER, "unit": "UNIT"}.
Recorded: {"value": 20, "unit": "°F"}
